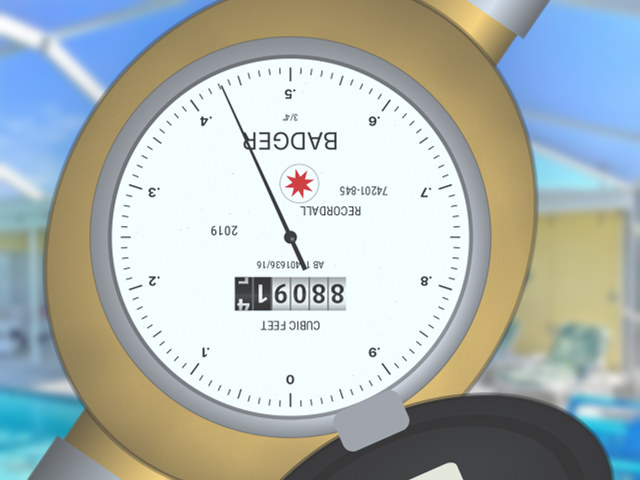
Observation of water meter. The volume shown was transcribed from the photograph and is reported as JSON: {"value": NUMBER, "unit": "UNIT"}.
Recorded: {"value": 880914.43, "unit": "ft³"}
